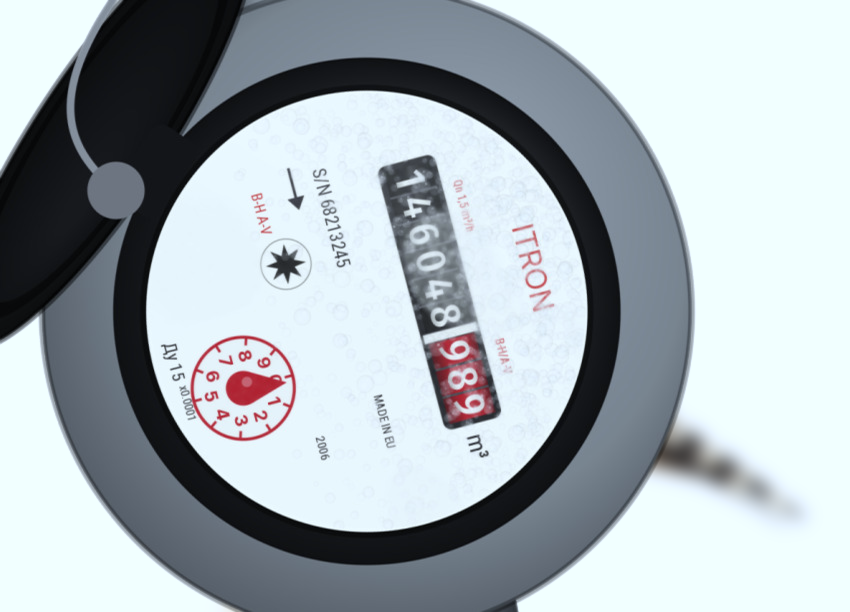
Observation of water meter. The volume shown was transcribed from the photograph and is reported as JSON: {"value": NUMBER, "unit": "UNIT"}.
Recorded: {"value": 146048.9890, "unit": "m³"}
